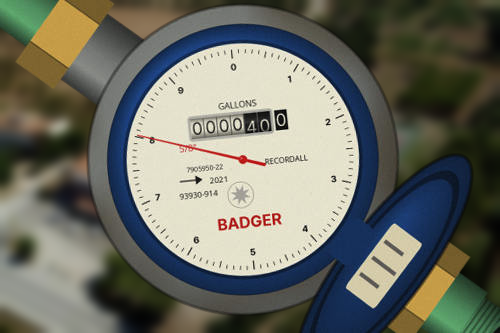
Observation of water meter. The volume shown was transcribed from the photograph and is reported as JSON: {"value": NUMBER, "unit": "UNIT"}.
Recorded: {"value": 398.0, "unit": "gal"}
